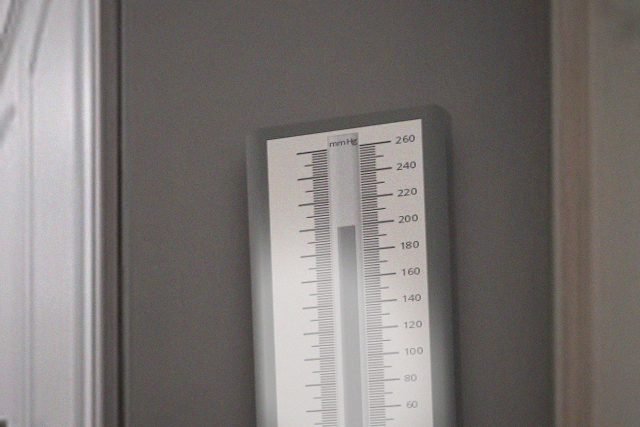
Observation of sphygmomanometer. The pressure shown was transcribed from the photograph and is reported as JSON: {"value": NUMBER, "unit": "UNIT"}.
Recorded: {"value": 200, "unit": "mmHg"}
